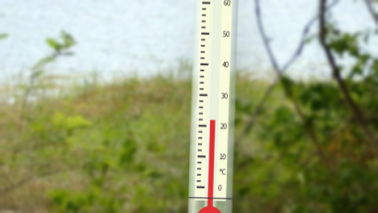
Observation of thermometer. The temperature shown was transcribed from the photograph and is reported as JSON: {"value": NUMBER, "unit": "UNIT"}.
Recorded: {"value": 22, "unit": "°C"}
